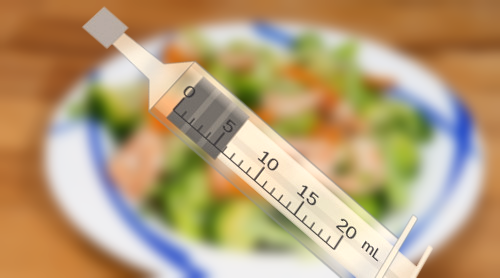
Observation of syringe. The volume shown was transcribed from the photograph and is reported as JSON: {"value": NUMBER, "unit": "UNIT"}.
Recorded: {"value": 0, "unit": "mL"}
